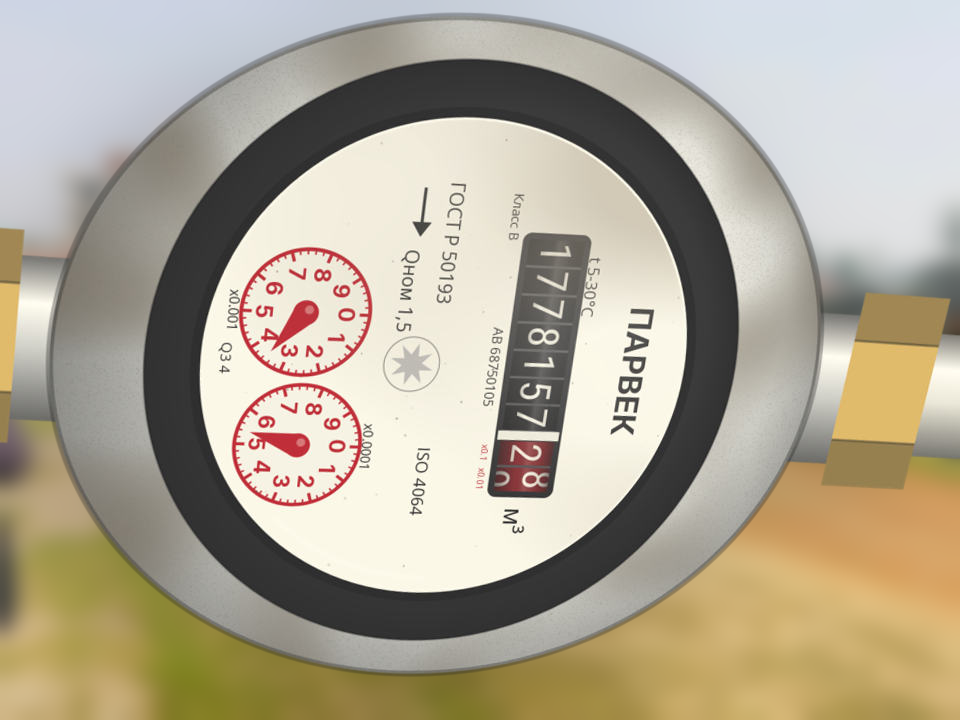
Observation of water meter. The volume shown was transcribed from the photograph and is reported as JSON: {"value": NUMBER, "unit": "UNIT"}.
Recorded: {"value": 1778157.2835, "unit": "m³"}
